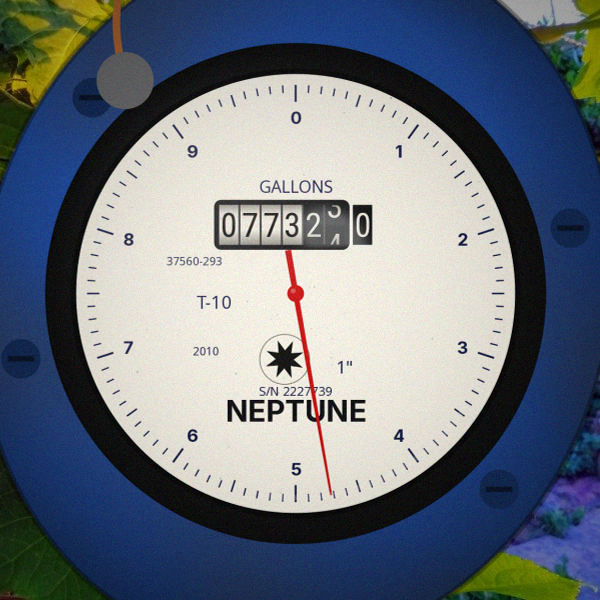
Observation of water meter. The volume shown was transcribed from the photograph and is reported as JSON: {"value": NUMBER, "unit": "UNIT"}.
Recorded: {"value": 773234.7, "unit": "gal"}
